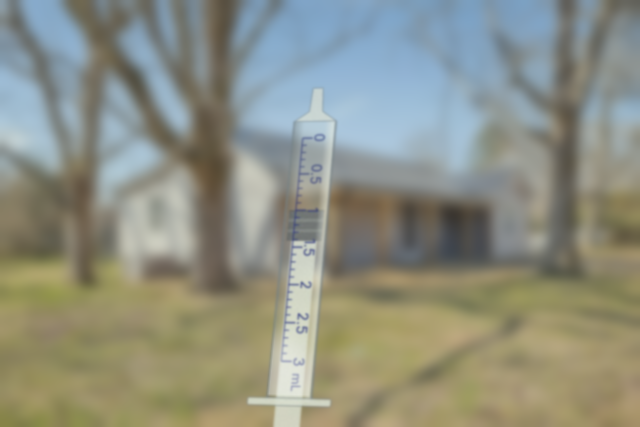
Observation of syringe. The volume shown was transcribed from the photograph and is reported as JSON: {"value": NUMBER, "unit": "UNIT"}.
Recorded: {"value": 1, "unit": "mL"}
